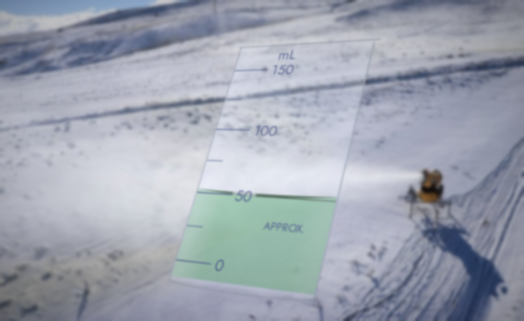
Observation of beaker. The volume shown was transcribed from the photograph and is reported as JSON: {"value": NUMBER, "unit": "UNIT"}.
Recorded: {"value": 50, "unit": "mL"}
